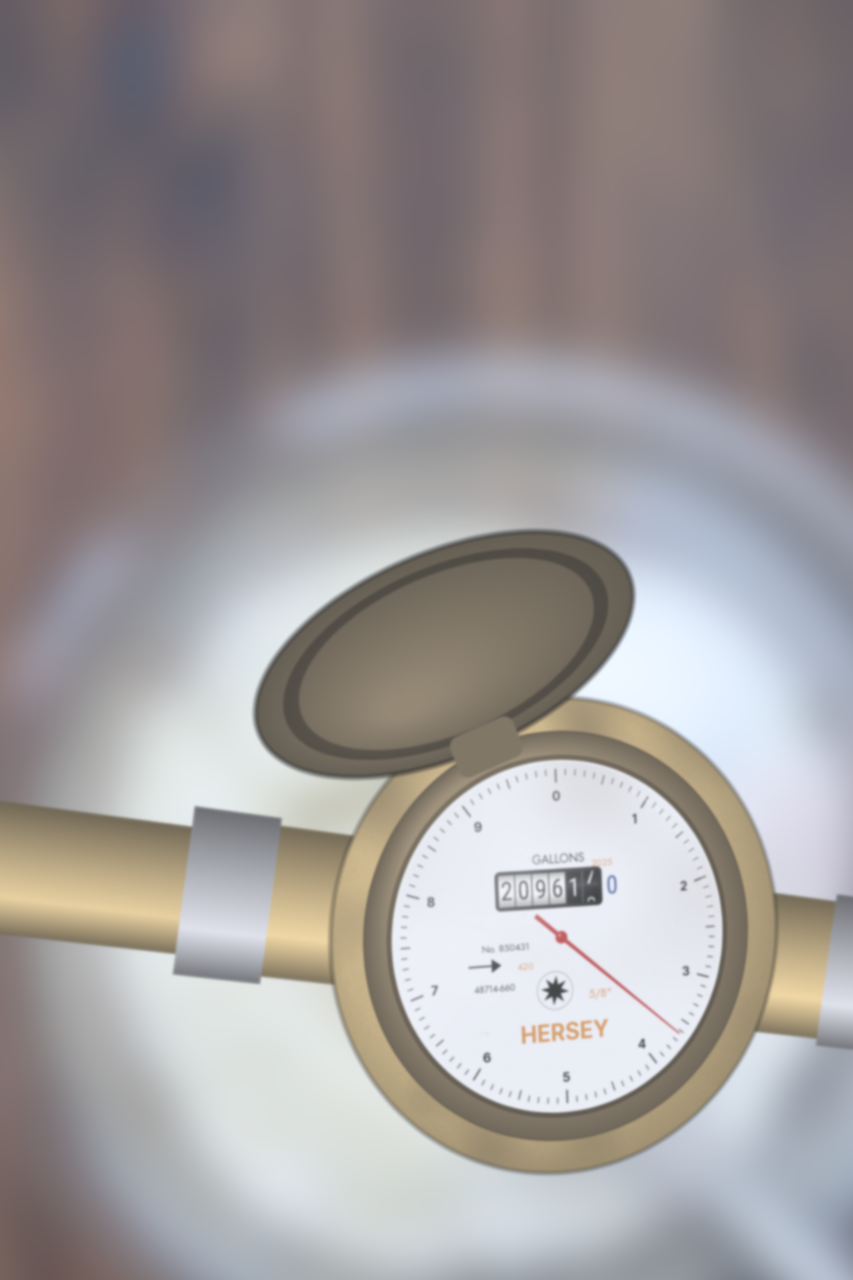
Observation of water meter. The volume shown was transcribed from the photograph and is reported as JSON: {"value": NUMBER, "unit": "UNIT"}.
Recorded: {"value": 2096173.6, "unit": "gal"}
